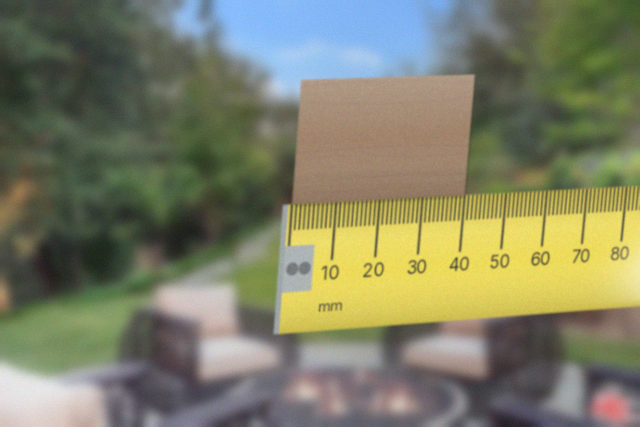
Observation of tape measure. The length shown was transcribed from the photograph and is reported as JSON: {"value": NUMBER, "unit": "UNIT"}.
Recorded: {"value": 40, "unit": "mm"}
